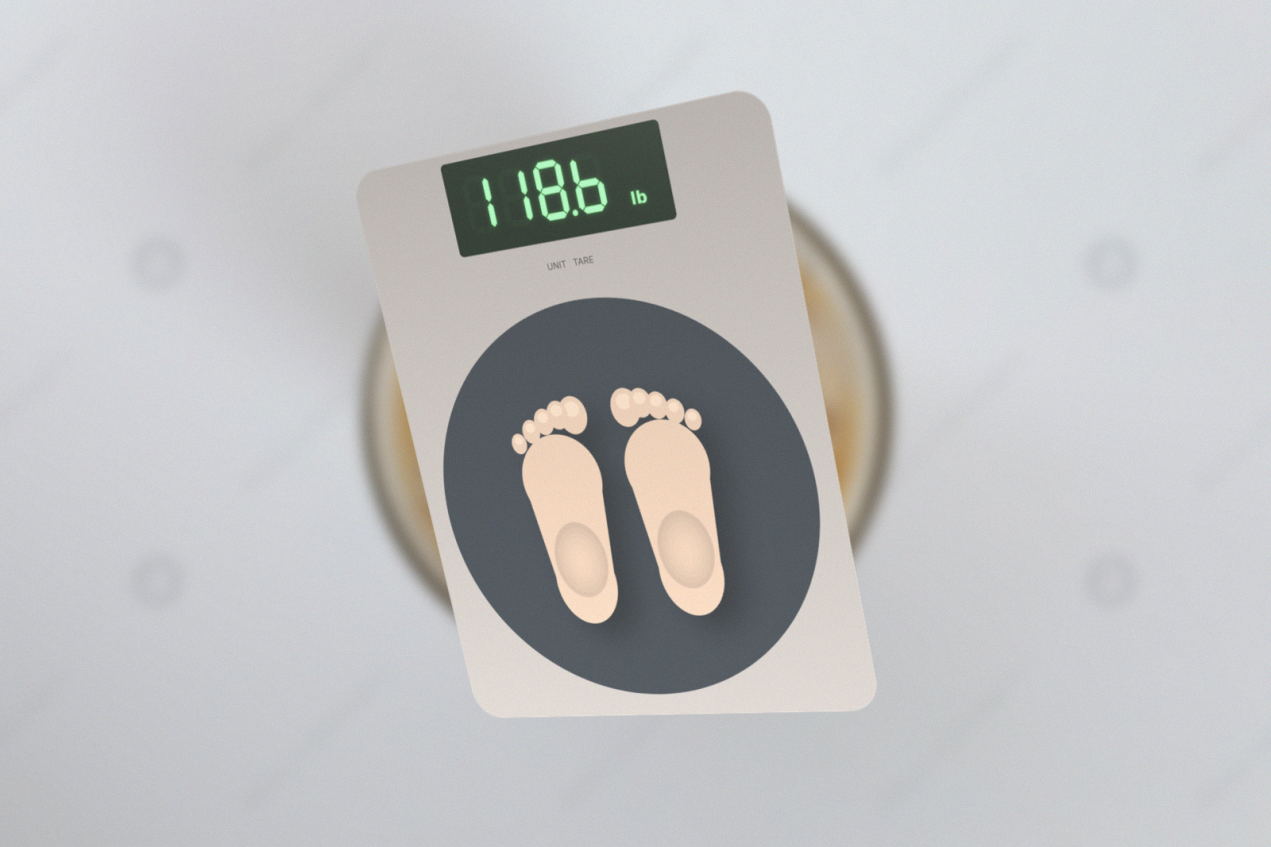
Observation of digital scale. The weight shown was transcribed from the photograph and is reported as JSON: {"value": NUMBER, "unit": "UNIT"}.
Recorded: {"value": 118.6, "unit": "lb"}
